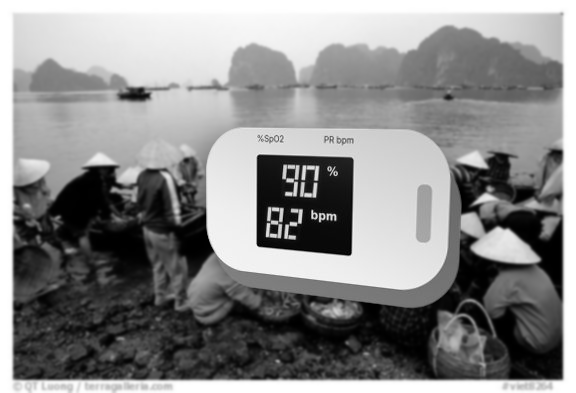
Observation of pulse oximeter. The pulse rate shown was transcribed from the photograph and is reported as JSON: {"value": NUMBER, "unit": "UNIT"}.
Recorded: {"value": 82, "unit": "bpm"}
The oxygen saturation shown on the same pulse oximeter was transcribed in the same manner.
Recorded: {"value": 90, "unit": "%"}
